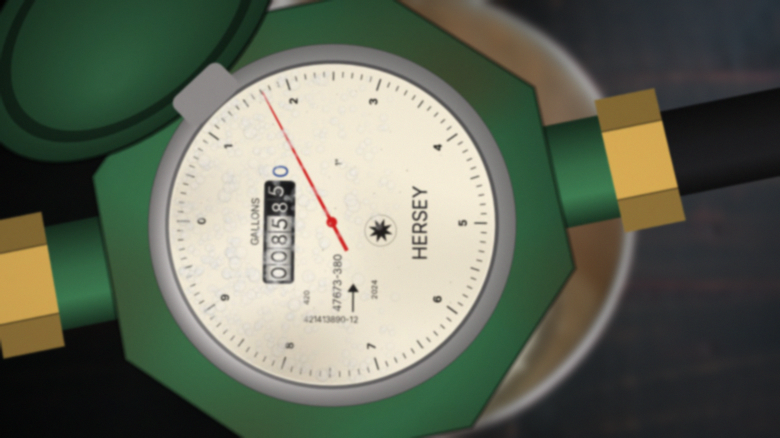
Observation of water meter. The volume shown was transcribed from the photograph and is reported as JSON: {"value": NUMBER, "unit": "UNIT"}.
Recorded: {"value": 85851.7, "unit": "gal"}
